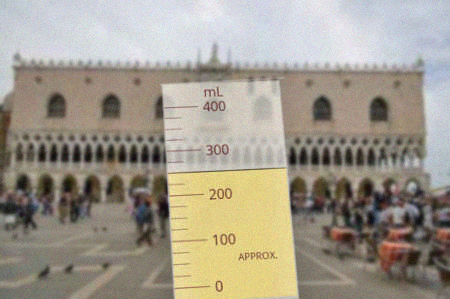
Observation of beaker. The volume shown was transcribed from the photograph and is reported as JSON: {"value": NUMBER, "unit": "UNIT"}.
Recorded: {"value": 250, "unit": "mL"}
